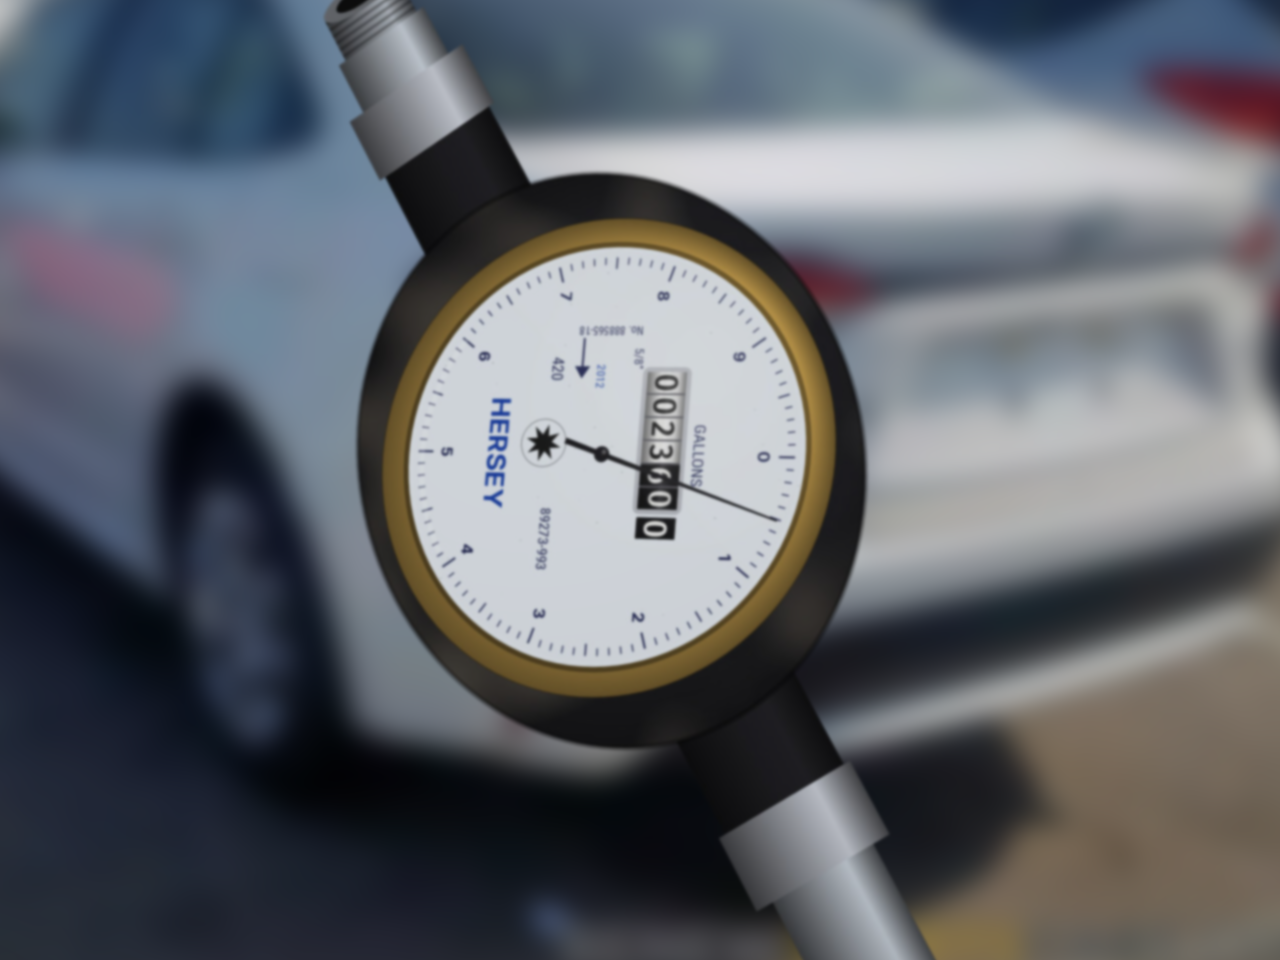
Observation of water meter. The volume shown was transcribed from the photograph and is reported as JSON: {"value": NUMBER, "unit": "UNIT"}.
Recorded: {"value": 23600.5, "unit": "gal"}
